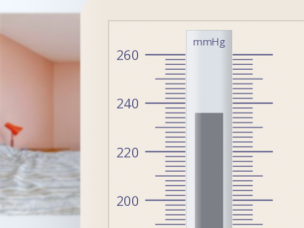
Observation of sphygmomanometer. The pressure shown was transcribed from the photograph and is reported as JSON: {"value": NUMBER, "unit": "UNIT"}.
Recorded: {"value": 236, "unit": "mmHg"}
